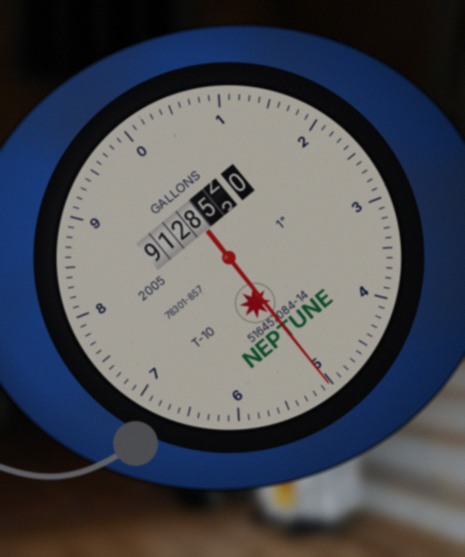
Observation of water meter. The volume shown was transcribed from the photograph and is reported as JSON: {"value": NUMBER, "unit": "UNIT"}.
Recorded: {"value": 9128525.0, "unit": "gal"}
